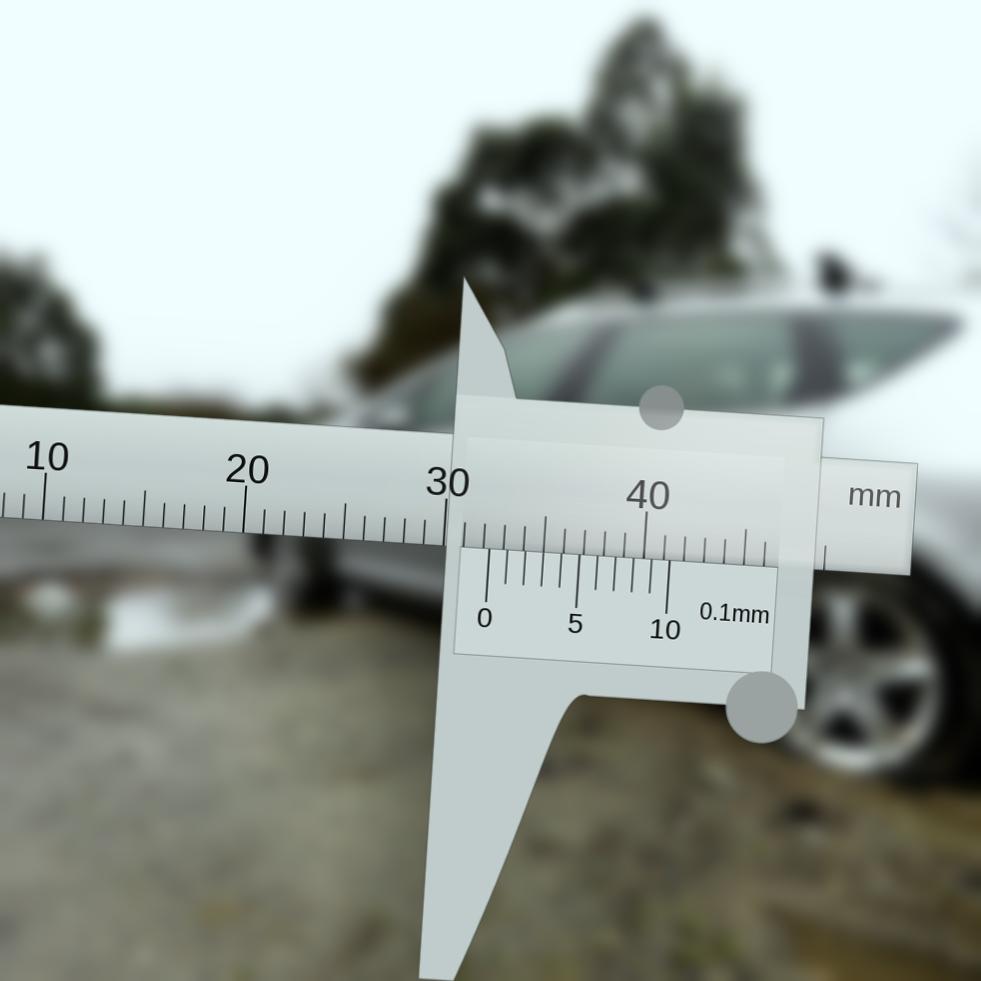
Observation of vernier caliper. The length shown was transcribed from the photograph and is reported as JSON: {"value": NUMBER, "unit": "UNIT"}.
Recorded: {"value": 32.3, "unit": "mm"}
